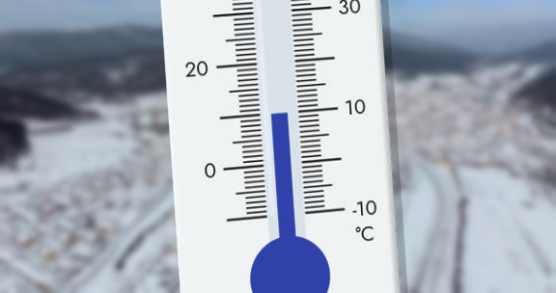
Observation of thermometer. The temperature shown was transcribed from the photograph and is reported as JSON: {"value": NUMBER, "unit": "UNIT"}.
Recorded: {"value": 10, "unit": "°C"}
